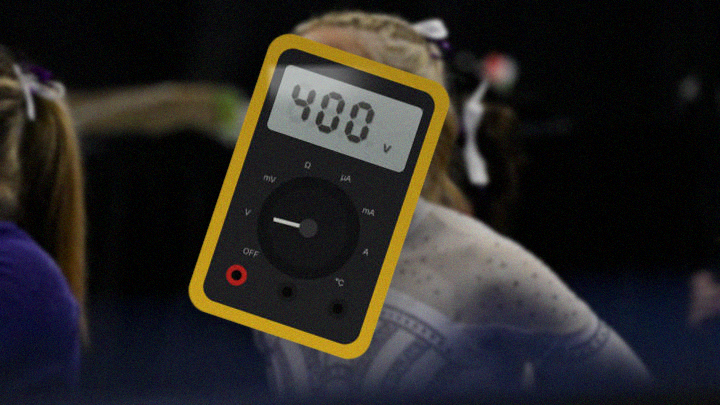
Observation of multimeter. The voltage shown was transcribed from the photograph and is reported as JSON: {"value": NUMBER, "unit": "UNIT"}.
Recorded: {"value": 400, "unit": "V"}
